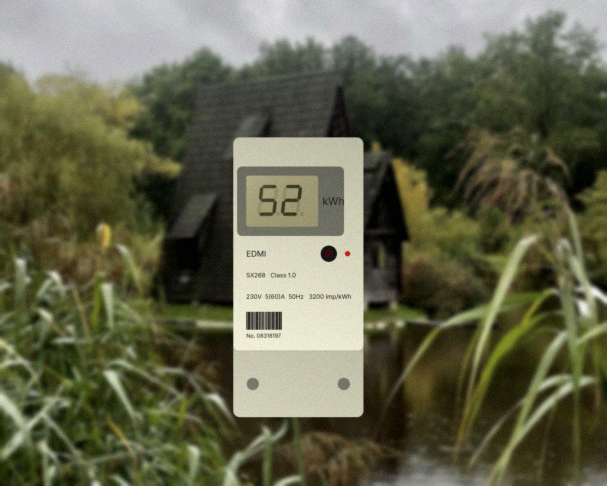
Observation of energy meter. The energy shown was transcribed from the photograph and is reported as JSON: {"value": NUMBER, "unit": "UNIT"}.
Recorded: {"value": 52, "unit": "kWh"}
